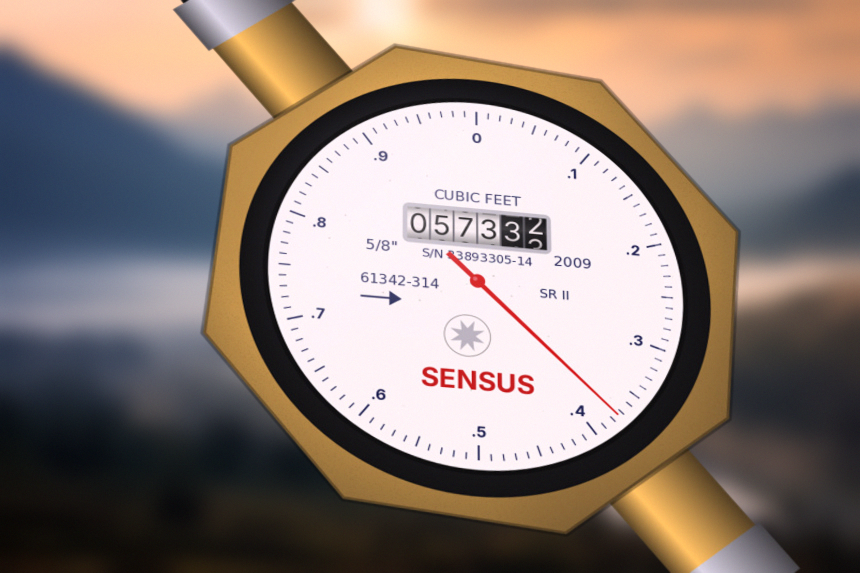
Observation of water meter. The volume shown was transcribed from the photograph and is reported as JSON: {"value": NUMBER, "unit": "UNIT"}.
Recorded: {"value": 57332.37, "unit": "ft³"}
